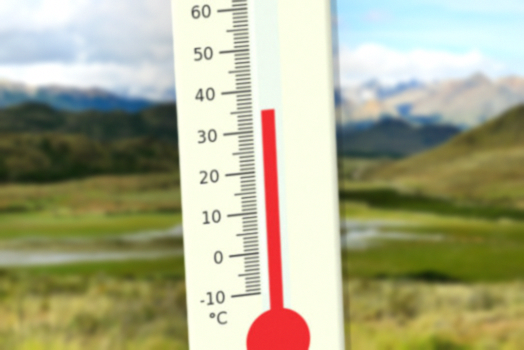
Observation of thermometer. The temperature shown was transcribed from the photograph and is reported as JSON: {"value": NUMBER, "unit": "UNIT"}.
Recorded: {"value": 35, "unit": "°C"}
